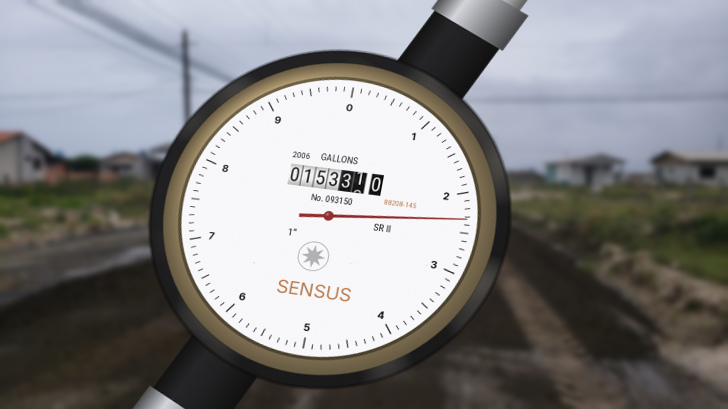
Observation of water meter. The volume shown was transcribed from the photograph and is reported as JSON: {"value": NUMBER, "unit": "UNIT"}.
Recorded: {"value": 153312.3, "unit": "gal"}
